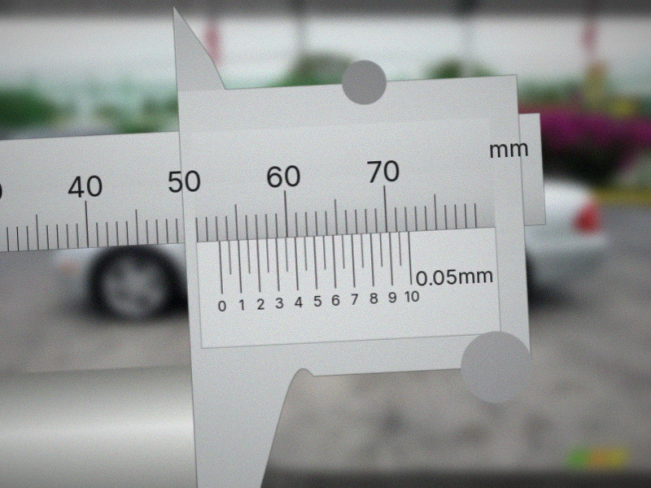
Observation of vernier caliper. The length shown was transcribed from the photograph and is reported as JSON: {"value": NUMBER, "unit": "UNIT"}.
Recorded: {"value": 53.2, "unit": "mm"}
